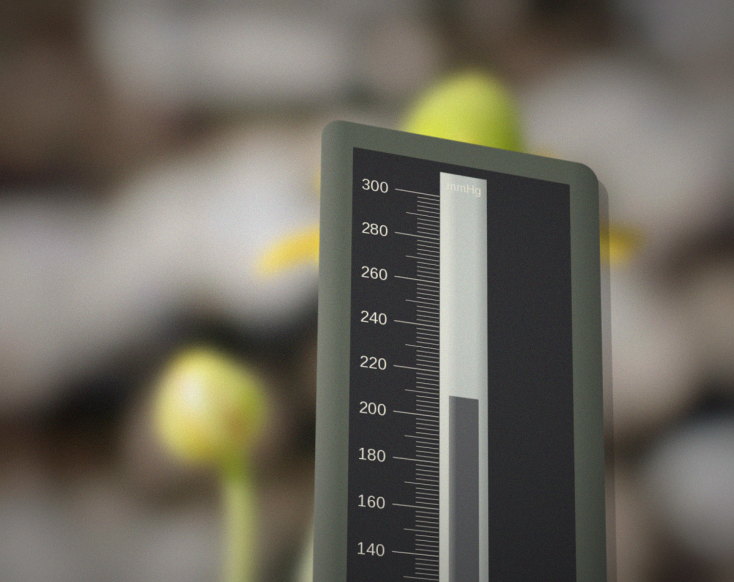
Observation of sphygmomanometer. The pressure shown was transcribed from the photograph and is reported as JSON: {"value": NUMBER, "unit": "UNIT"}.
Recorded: {"value": 210, "unit": "mmHg"}
